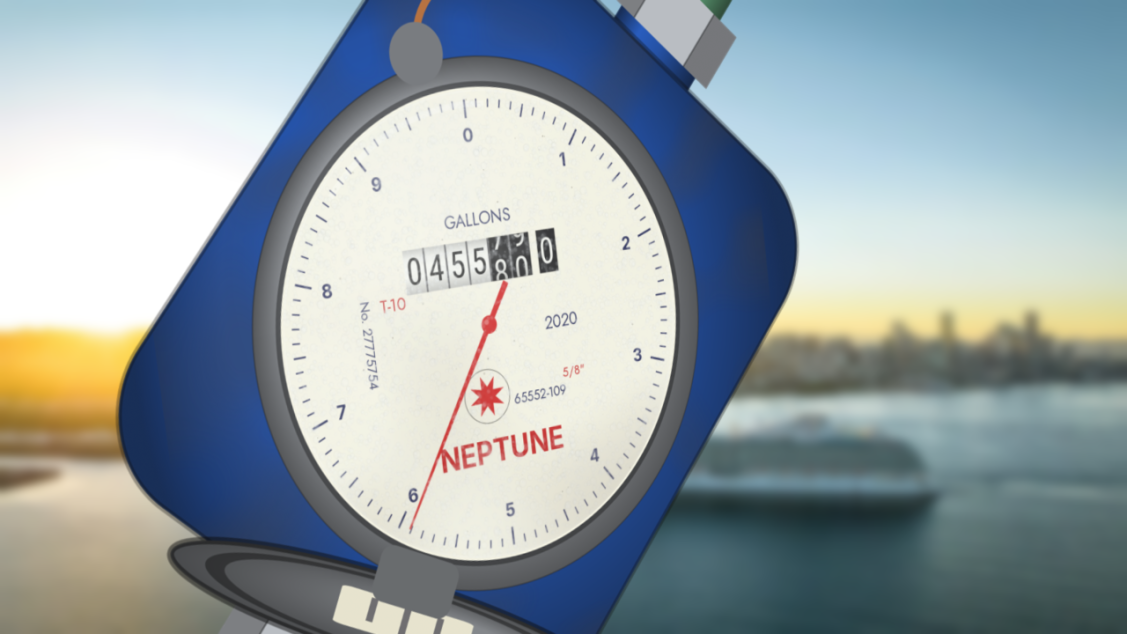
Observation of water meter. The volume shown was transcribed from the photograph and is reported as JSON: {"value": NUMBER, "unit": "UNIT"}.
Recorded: {"value": 455795.9, "unit": "gal"}
